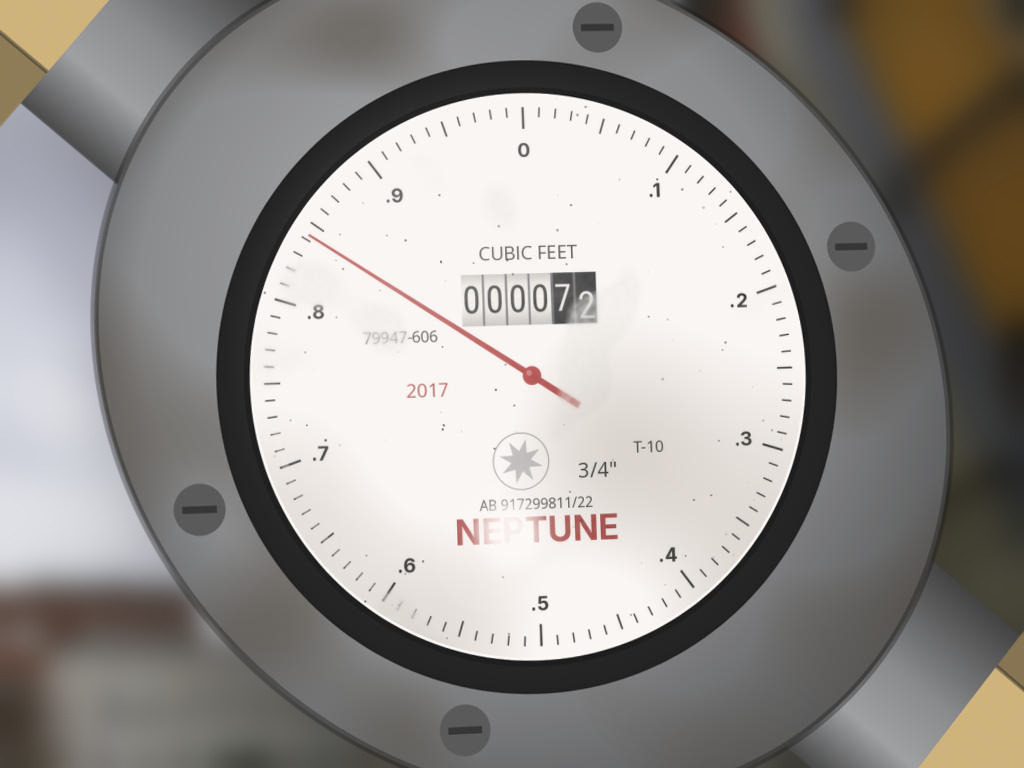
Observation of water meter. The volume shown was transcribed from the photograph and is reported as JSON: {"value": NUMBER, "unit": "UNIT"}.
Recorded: {"value": 71.84, "unit": "ft³"}
